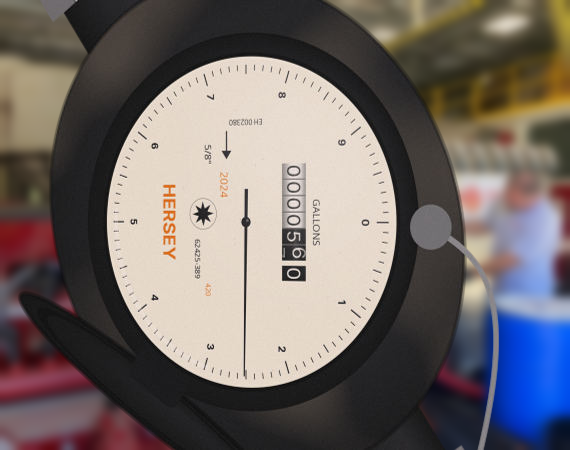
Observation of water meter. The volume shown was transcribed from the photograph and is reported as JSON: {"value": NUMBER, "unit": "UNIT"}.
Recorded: {"value": 562.5, "unit": "gal"}
